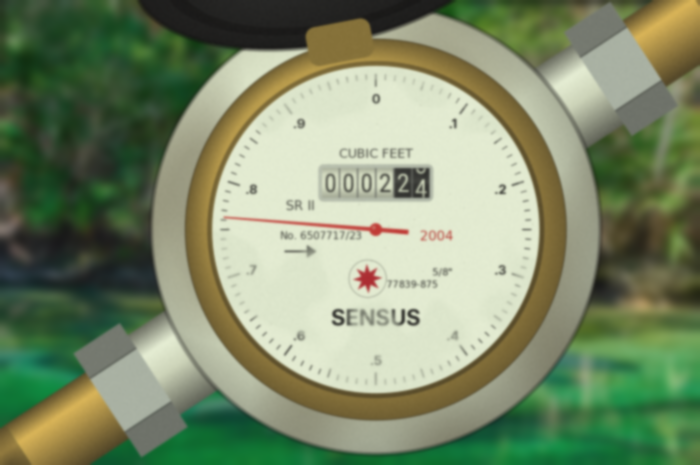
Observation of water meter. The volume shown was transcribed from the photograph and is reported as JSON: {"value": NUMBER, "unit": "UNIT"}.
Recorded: {"value": 223.76, "unit": "ft³"}
